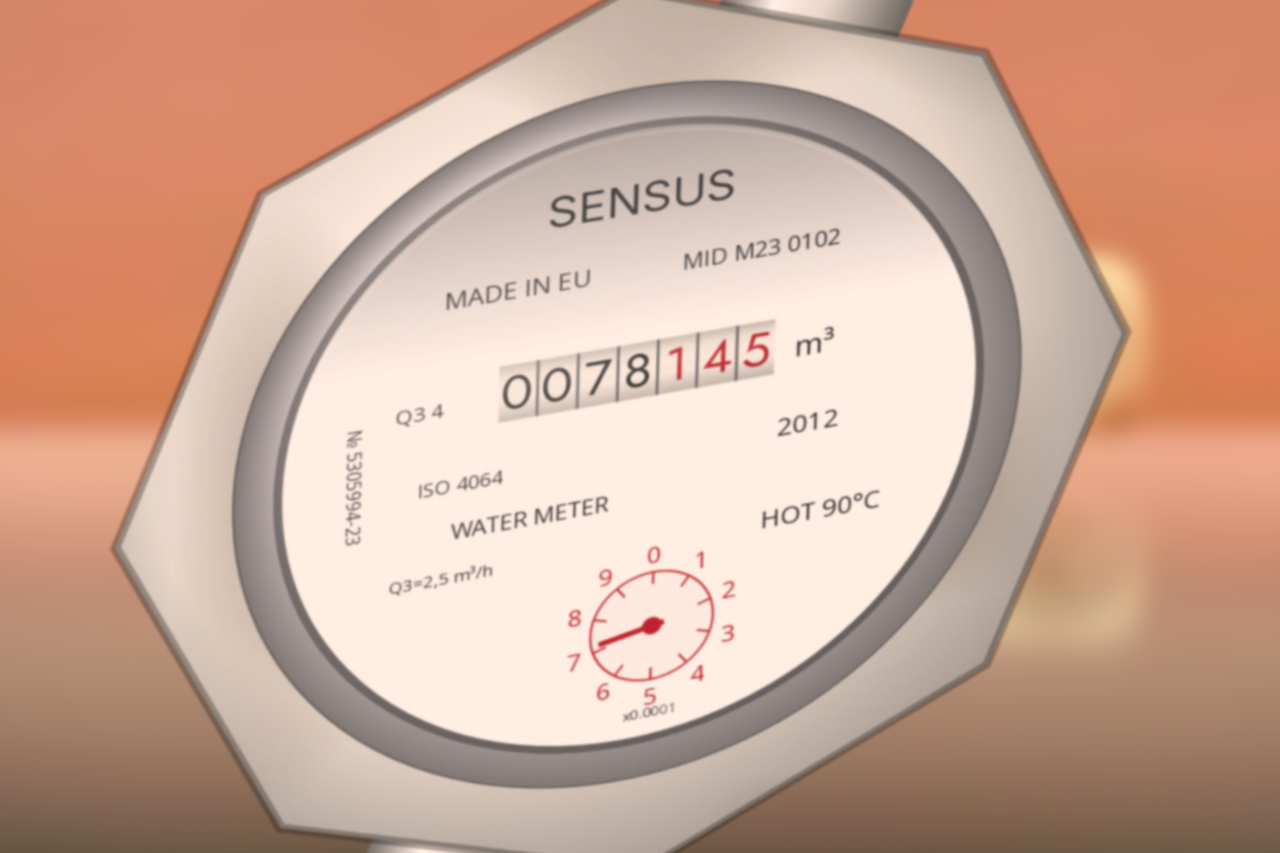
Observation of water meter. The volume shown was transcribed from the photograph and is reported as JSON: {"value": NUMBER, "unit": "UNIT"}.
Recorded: {"value": 78.1457, "unit": "m³"}
